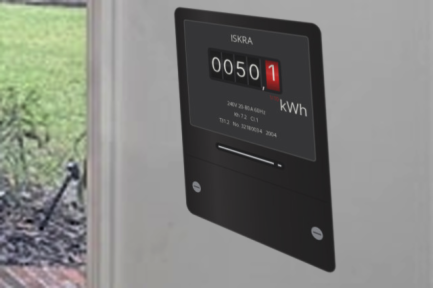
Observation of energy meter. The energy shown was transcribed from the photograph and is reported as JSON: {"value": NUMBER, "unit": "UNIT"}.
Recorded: {"value": 50.1, "unit": "kWh"}
